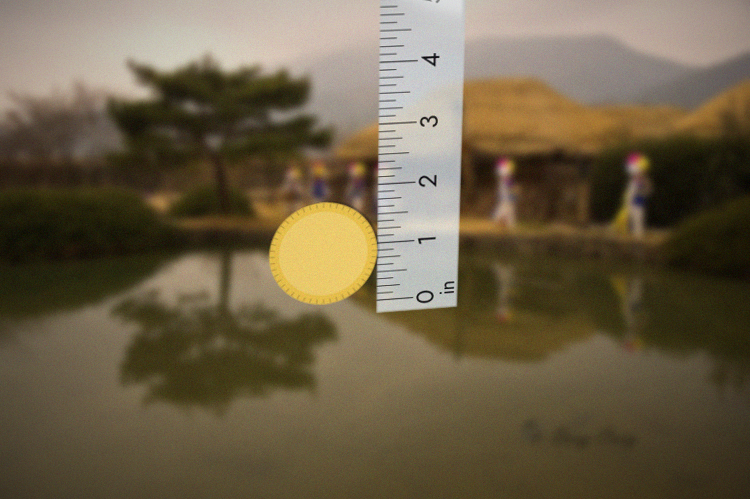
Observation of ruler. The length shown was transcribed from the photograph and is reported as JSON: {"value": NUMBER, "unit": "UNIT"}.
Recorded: {"value": 1.75, "unit": "in"}
